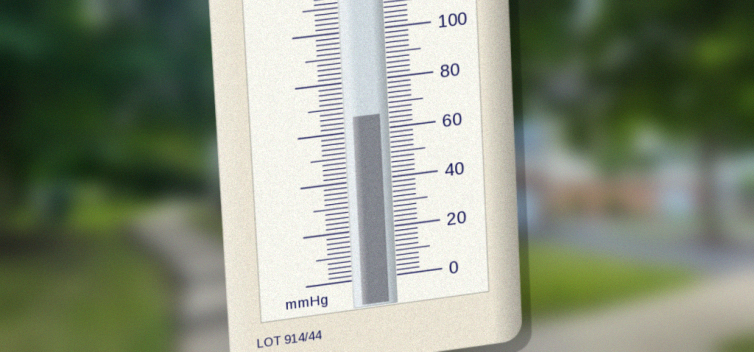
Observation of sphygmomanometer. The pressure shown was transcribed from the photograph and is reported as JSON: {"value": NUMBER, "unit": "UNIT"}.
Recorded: {"value": 66, "unit": "mmHg"}
